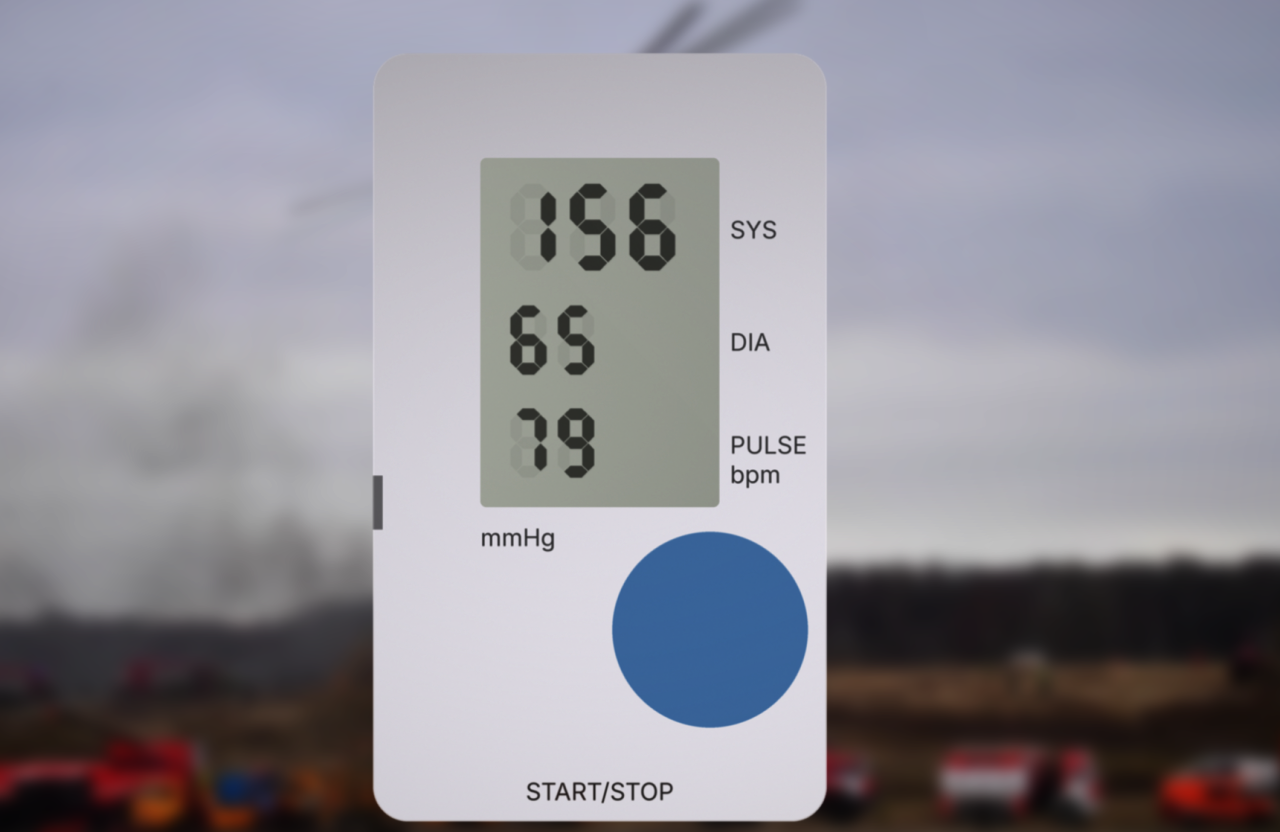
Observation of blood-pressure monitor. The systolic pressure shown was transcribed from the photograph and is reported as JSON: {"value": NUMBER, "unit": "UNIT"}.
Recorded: {"value": 156, "unit": "mmHg"}
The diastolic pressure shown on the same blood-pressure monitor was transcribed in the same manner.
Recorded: {"value": 65, "unit": "mmHg"}
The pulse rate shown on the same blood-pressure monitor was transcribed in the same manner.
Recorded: {"value": 79, "unit": "bpm"}
